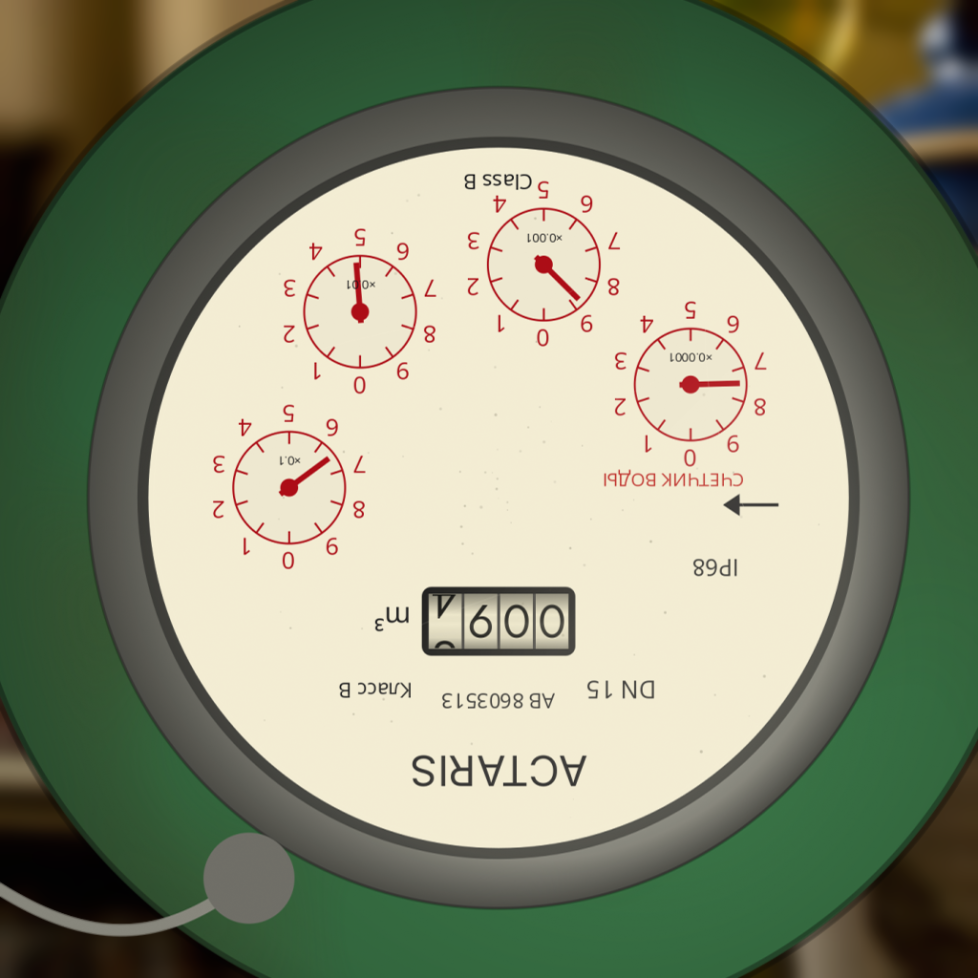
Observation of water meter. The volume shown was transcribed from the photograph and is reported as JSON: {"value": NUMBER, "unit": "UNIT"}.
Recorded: {"value": 93.6487, "unit": "m³"}
